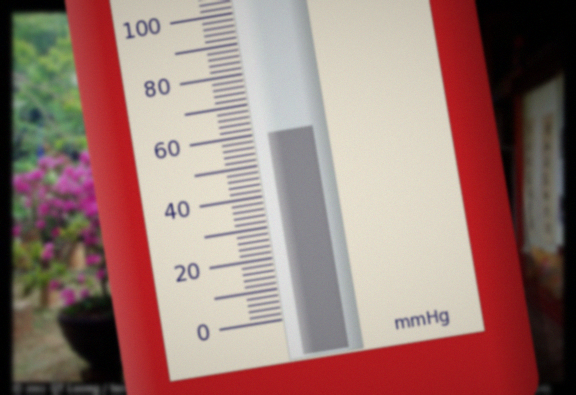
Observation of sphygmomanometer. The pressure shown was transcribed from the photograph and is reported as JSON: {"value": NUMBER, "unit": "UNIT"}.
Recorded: {"value": 60, "unit": "mmHg"}
